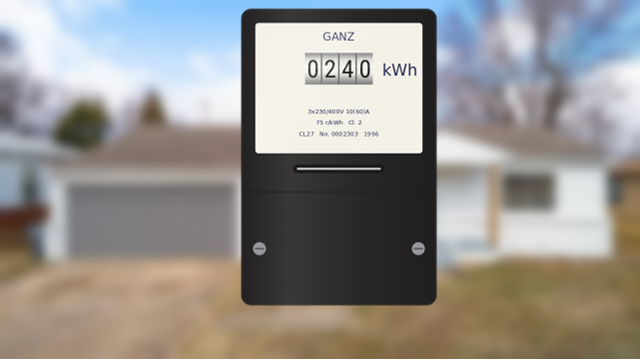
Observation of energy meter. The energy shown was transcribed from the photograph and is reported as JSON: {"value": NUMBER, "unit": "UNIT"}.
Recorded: {"value": 240, "unit": "kWh"}
